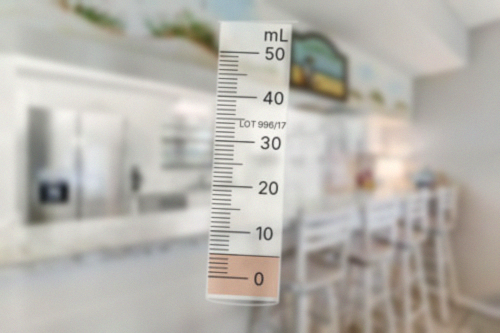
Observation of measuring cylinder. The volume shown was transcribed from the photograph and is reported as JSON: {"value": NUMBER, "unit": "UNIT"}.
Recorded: {"value": 5, "unit": "mL"}
